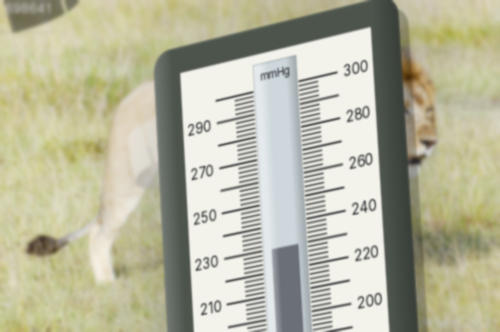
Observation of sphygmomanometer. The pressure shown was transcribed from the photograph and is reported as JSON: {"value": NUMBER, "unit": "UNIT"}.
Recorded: {"value": 230, "unit": "mmHg"}
